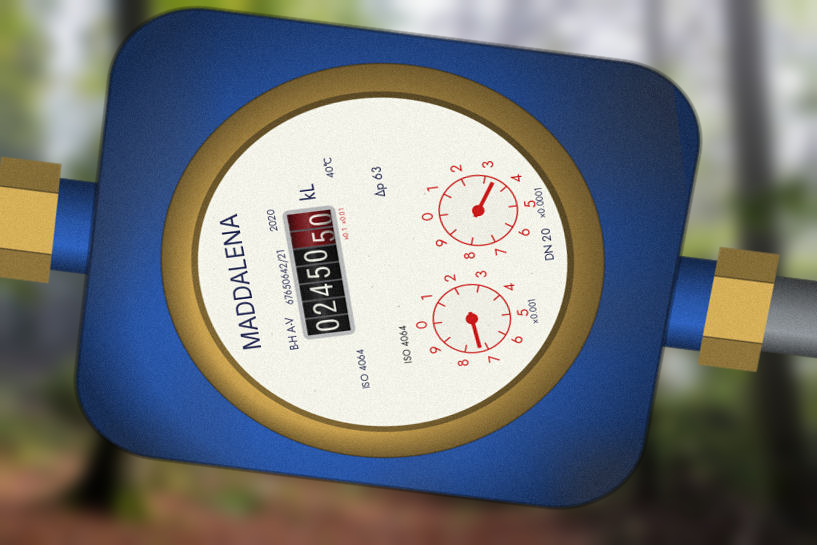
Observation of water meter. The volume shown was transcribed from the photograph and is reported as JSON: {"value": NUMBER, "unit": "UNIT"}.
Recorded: {"value": 2450.4973, "unit": "kL"}
